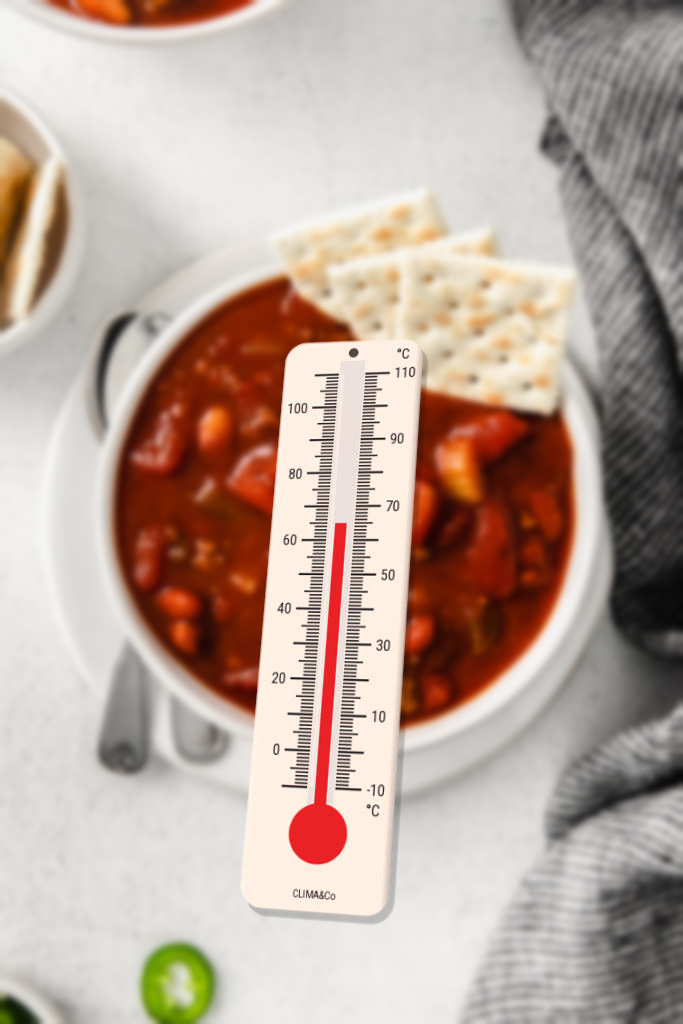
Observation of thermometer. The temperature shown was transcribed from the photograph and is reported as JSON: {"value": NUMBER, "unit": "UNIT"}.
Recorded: {"value": 65, "unit": "°C"}
